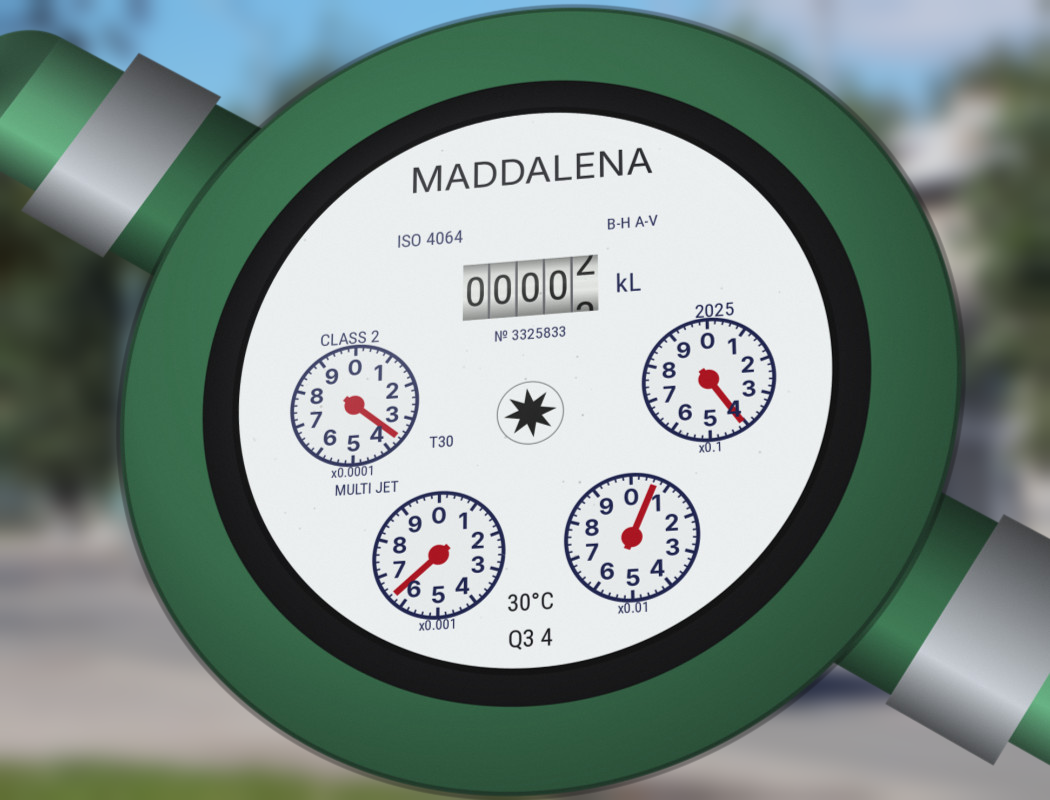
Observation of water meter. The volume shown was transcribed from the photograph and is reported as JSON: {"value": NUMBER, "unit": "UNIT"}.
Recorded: {"value": 2.4063, "unit": "kL"}
